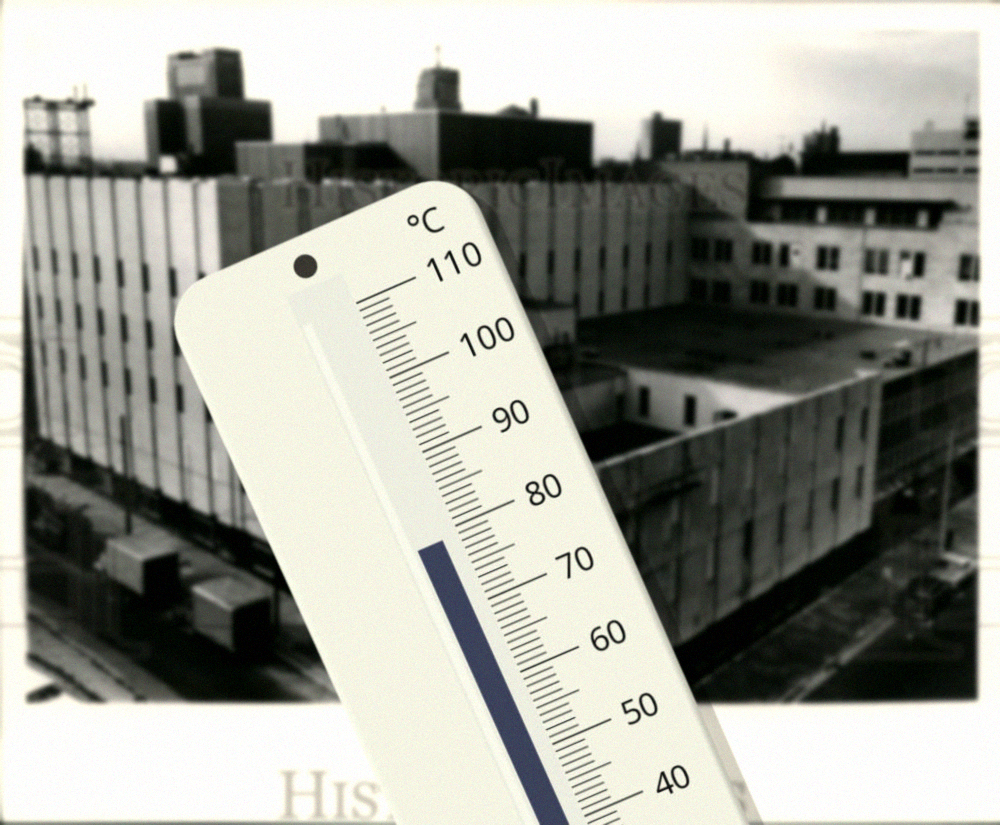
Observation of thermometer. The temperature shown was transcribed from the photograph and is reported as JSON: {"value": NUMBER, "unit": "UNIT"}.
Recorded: {"value": 79, "unit": "°C"}
